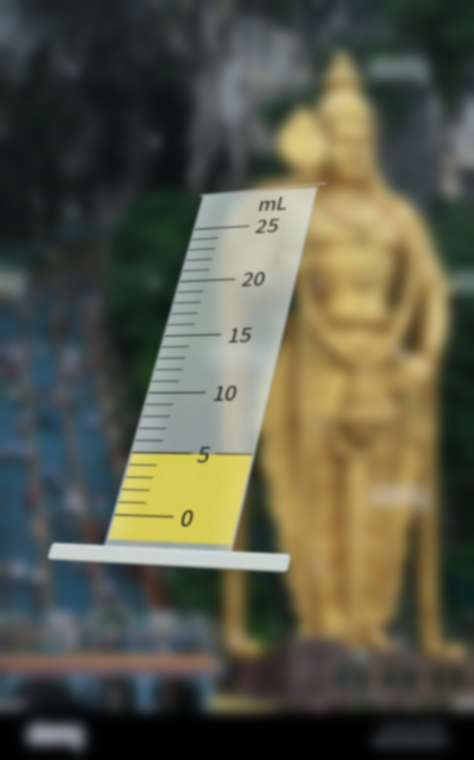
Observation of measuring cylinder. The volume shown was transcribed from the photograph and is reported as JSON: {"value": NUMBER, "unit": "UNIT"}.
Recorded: {"value": 5, "unit": "mL"}
